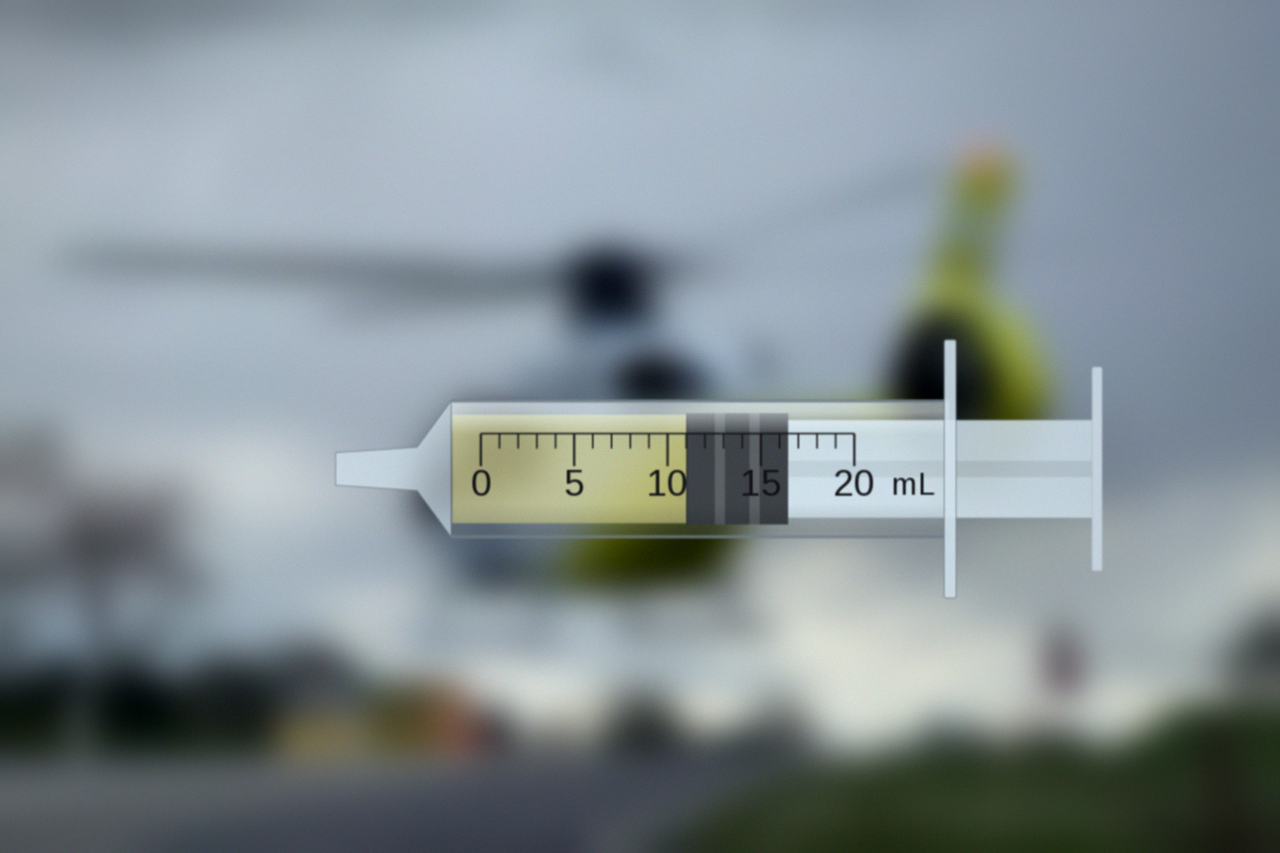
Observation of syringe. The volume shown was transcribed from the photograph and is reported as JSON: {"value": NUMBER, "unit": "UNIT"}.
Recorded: {"value": 11, "unit": "mL"}
